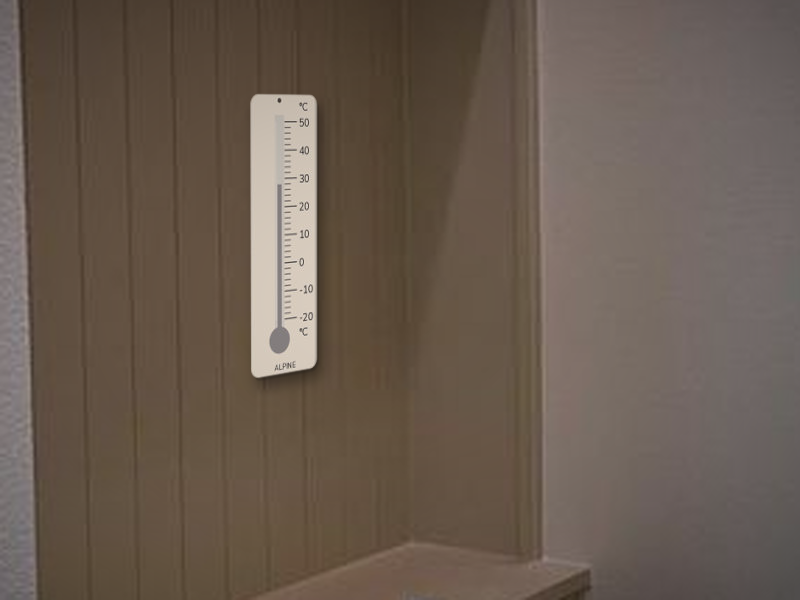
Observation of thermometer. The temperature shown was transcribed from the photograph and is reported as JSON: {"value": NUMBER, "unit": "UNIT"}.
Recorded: {"value": 28, "unit": "°C"}
